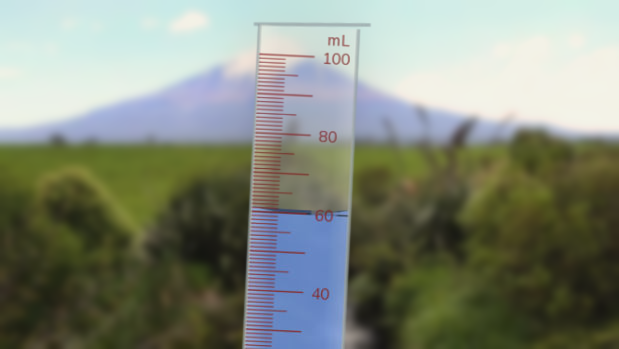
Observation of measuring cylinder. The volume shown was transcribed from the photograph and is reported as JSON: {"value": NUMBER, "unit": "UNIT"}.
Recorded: {"value": 60, "unit": "mL"}
